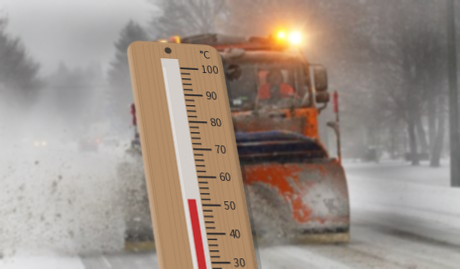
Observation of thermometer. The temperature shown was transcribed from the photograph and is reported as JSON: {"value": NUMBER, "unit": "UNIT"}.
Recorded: {"value": 52, "unit": "°C"}
